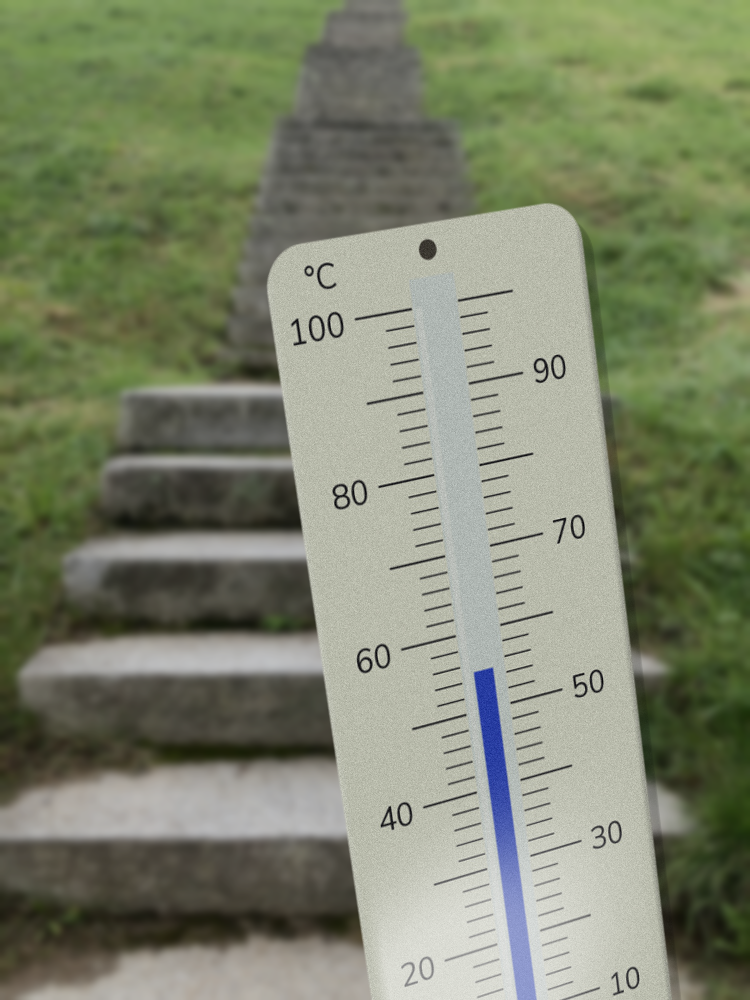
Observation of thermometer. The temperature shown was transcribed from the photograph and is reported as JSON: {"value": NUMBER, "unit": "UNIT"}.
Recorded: {"value": 55, "unit": "°C"}
